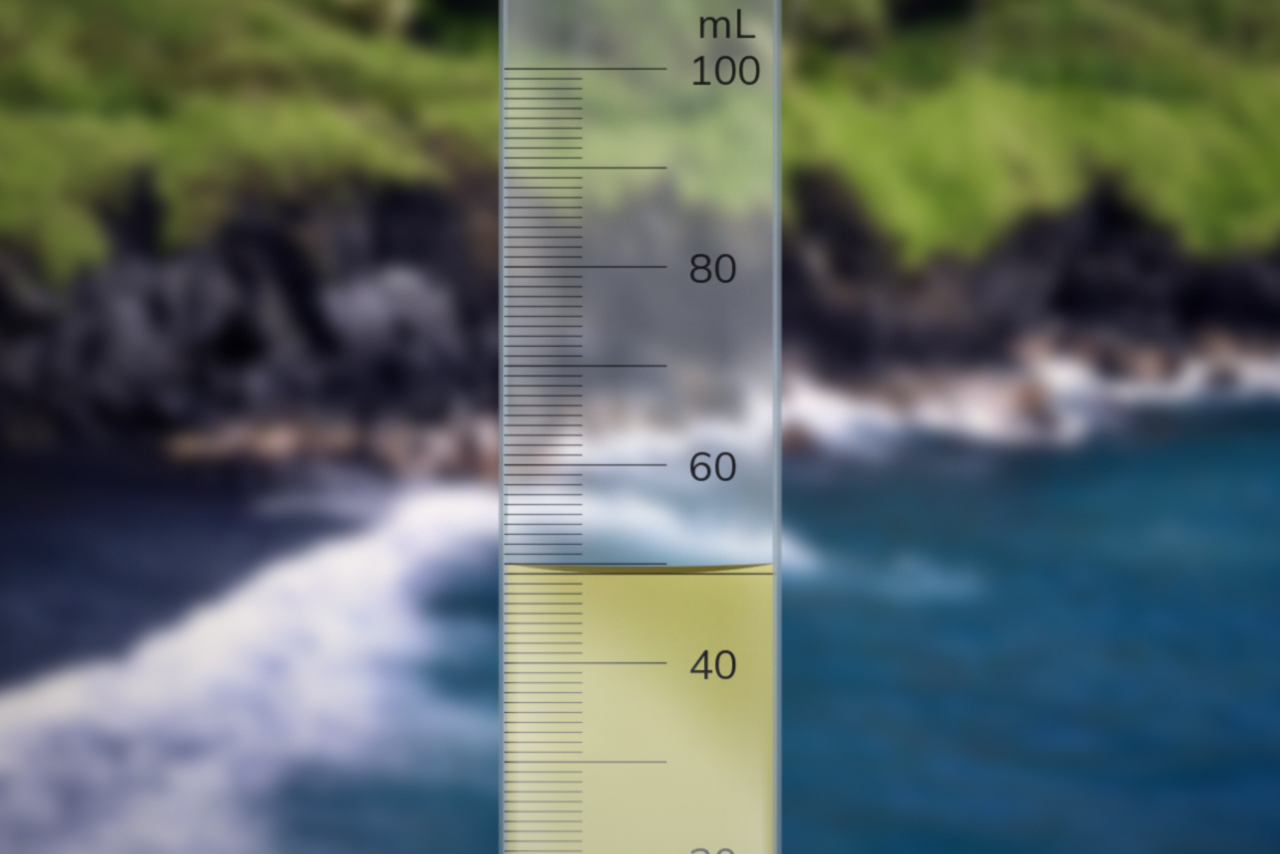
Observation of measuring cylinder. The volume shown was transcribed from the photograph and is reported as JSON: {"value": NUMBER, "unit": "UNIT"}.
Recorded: {"value": 49, "unit": "mL"}
